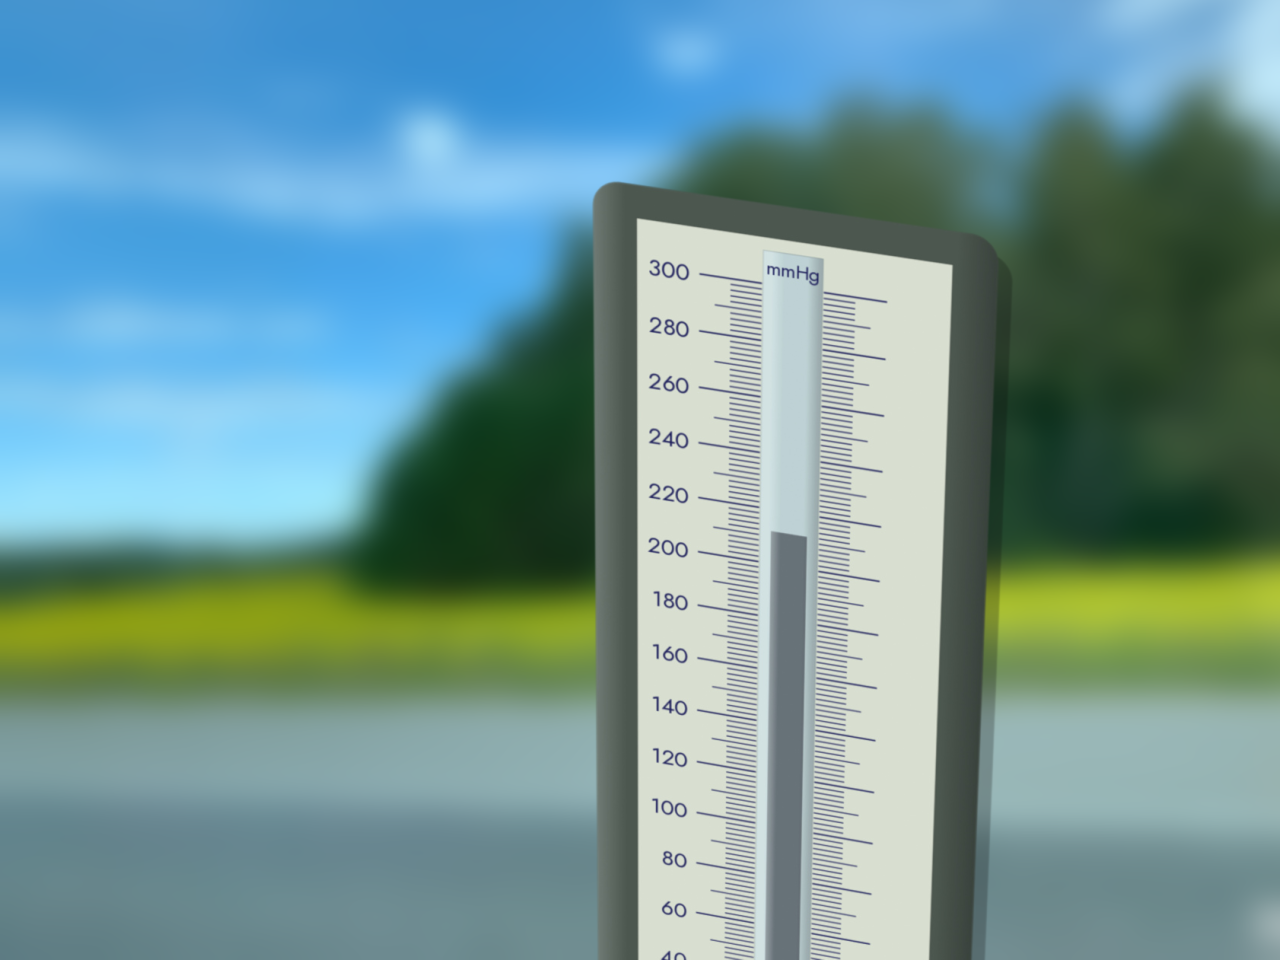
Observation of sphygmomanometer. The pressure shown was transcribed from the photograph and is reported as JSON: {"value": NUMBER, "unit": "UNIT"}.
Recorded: {"value": 212, "unit": "mmHg"}
